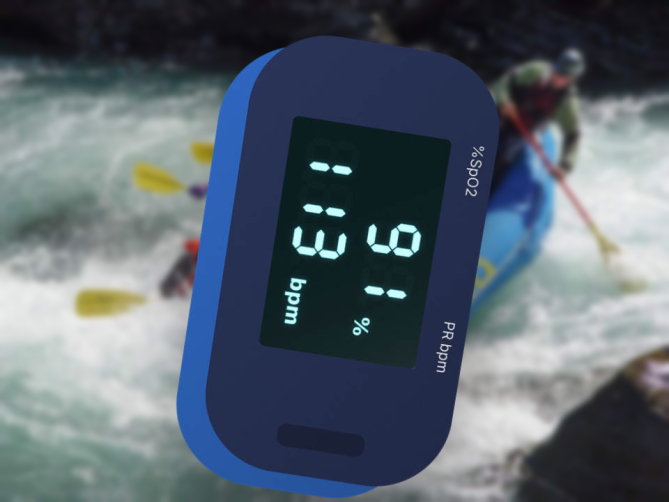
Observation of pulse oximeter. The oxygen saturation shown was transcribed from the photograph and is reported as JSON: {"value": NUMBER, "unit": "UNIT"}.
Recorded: {"value": 91, "unit": "%"}
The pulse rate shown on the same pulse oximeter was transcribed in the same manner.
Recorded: {"value": 113, "unit": "bpm"}
